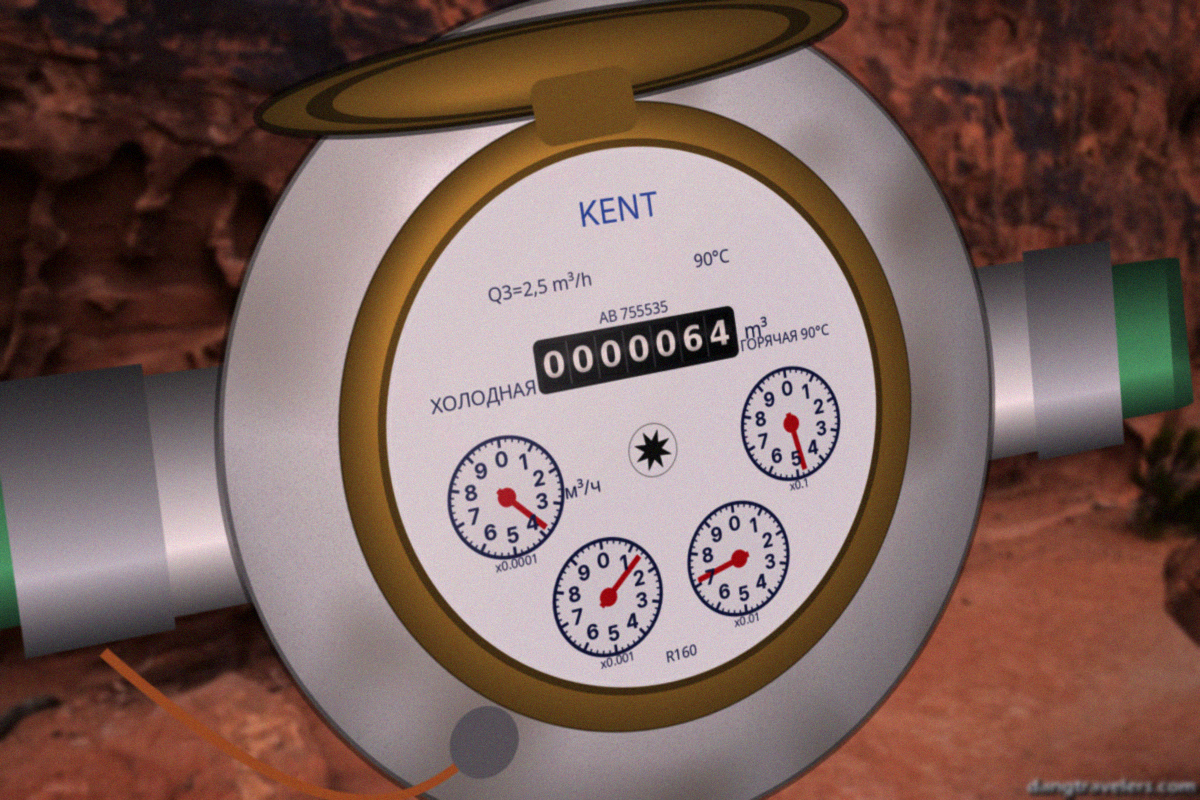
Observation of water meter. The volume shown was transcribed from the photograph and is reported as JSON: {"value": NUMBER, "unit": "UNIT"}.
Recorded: {"value": 64.4713, "unit": "m³"}
